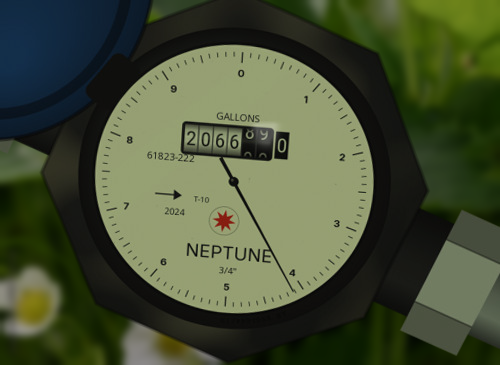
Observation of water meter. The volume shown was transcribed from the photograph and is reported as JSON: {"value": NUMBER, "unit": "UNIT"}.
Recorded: {"value": 2066894.1, "unit": "gal"}
